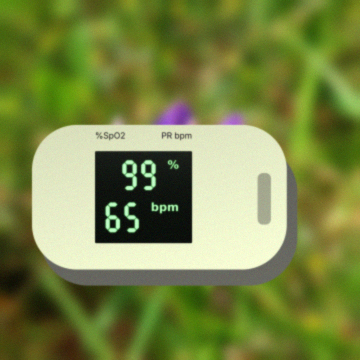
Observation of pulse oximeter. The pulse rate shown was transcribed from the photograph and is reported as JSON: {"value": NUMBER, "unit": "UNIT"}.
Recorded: {"value": 65, "unit": "bpm"}
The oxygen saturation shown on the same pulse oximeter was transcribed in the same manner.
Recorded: {"value": 99, "unit": "%"}
